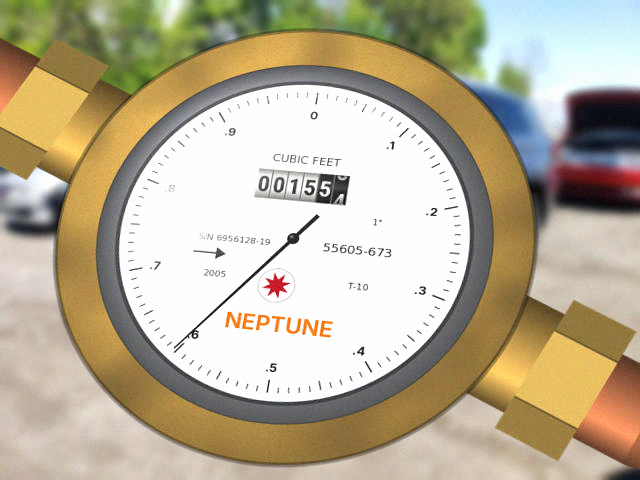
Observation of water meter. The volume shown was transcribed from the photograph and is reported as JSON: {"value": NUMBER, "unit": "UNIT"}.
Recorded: {"value": 1553.60, "unit": "ft³"}
